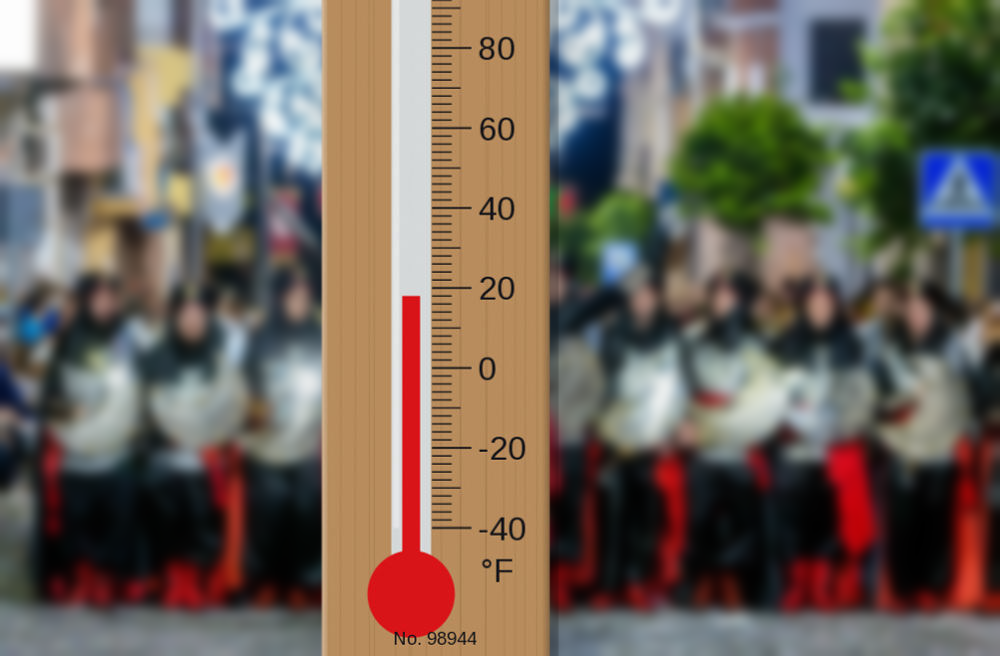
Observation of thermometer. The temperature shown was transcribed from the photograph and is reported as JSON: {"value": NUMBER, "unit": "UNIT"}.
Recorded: {"value": 18, "unit": "°F"}
